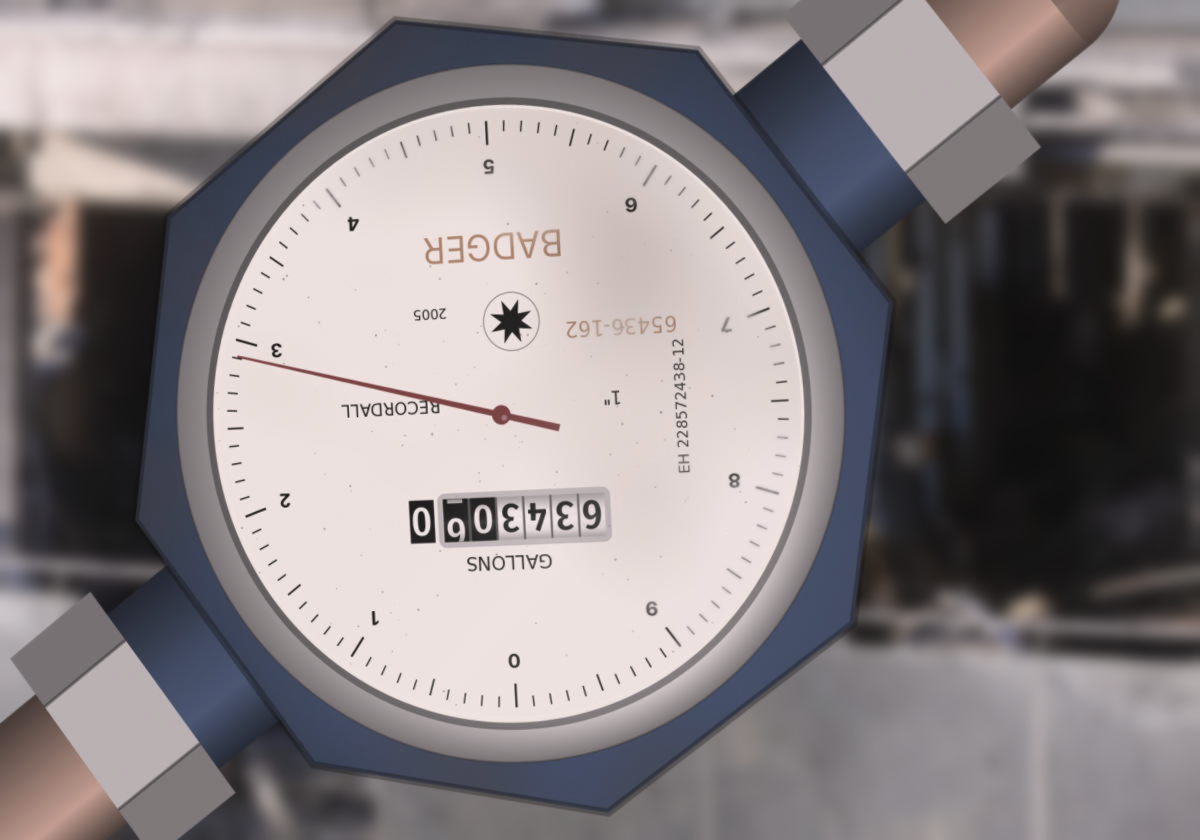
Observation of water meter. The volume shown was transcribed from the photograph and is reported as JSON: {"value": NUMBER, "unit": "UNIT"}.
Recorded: {"value": 6343062.9, "unit": "gal"}
